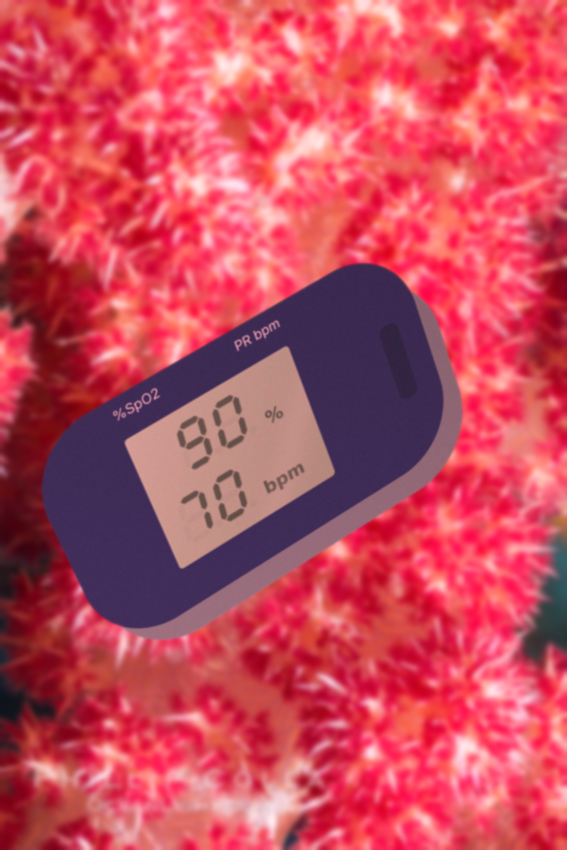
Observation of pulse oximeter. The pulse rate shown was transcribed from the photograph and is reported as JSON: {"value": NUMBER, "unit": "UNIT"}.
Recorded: {"value": 70, "unit": "bpm"}
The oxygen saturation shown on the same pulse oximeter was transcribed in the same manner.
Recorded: {"value": 90, "unit": "%"}
